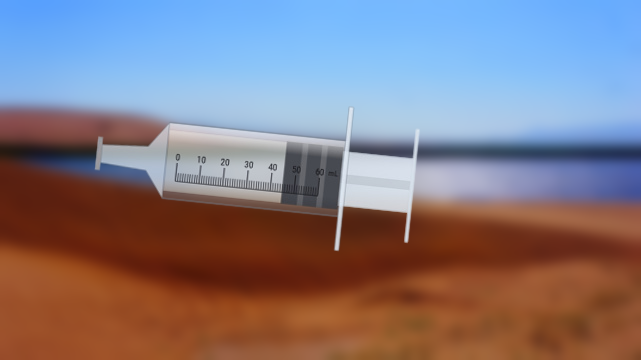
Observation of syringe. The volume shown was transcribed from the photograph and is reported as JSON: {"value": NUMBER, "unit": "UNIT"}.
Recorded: {"value": 45, "unit": "mL"}
